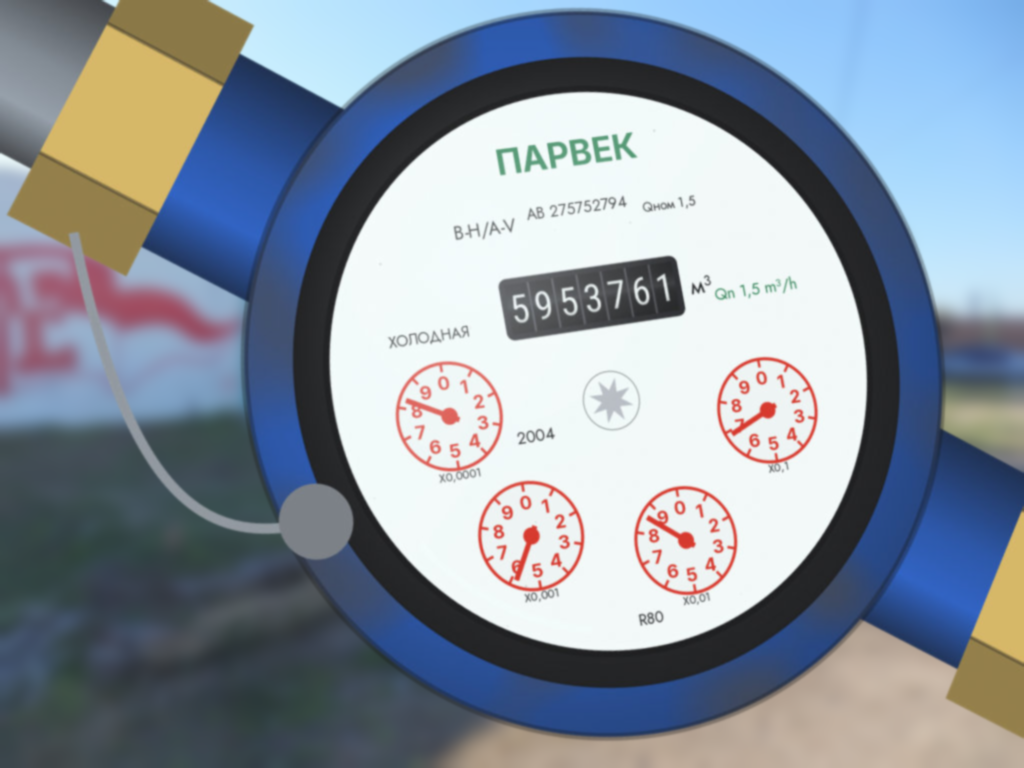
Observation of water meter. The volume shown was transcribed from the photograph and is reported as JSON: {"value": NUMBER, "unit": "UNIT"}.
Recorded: {"value": 5953761.6858, "unit": "m³"}
